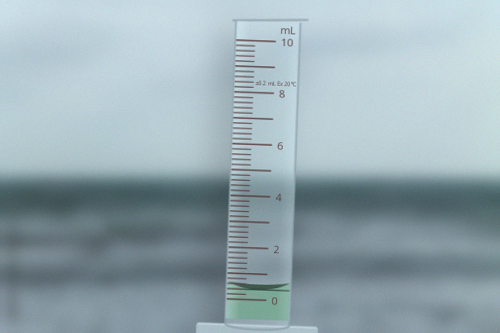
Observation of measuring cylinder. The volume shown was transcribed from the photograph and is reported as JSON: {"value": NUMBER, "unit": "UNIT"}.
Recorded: {"value": 0.4, "unit": "mL"}
